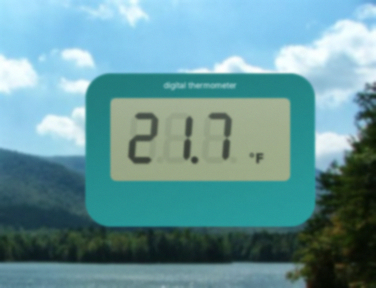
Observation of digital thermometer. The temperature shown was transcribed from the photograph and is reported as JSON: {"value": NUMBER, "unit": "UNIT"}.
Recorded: {"value": 21.7, "unit": "°F"}
